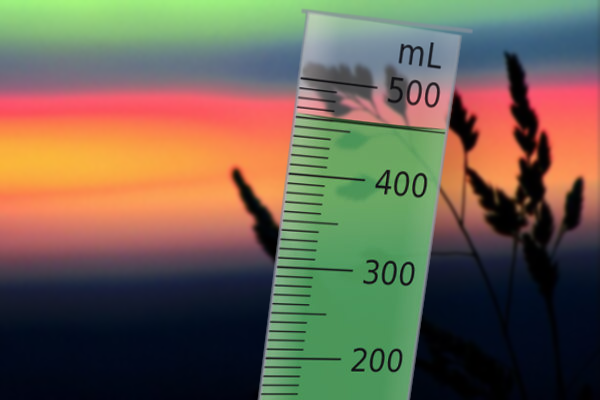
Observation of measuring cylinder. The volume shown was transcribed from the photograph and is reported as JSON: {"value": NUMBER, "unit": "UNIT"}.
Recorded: {"value": 460, "unit": "mL"}
